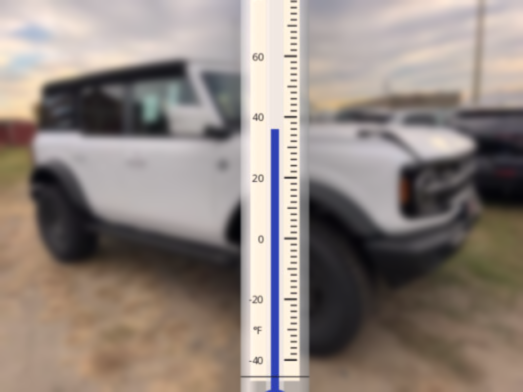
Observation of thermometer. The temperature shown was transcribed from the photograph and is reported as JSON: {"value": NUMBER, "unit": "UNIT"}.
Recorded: {"value": 36, "unit": "°F"}
